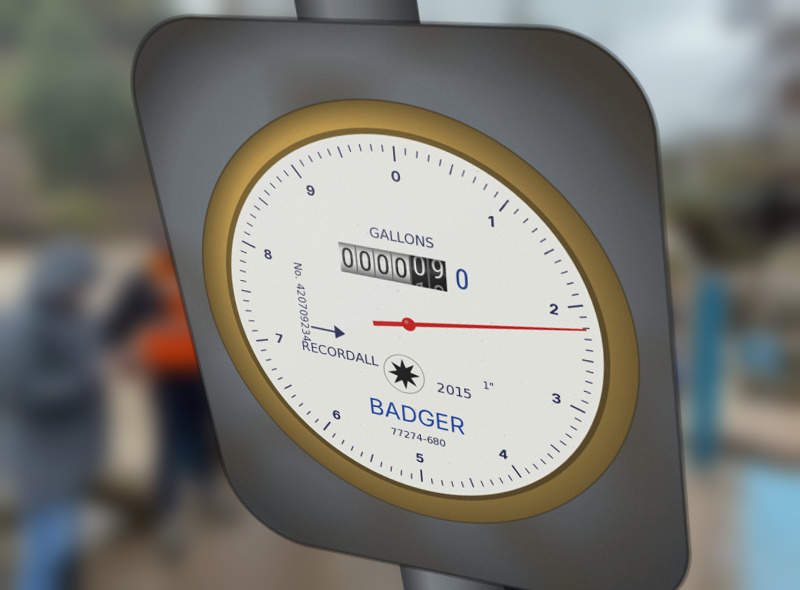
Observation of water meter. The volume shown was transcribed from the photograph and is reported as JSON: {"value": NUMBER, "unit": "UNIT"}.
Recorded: {"value": 92.2, "unit": "gal"}
